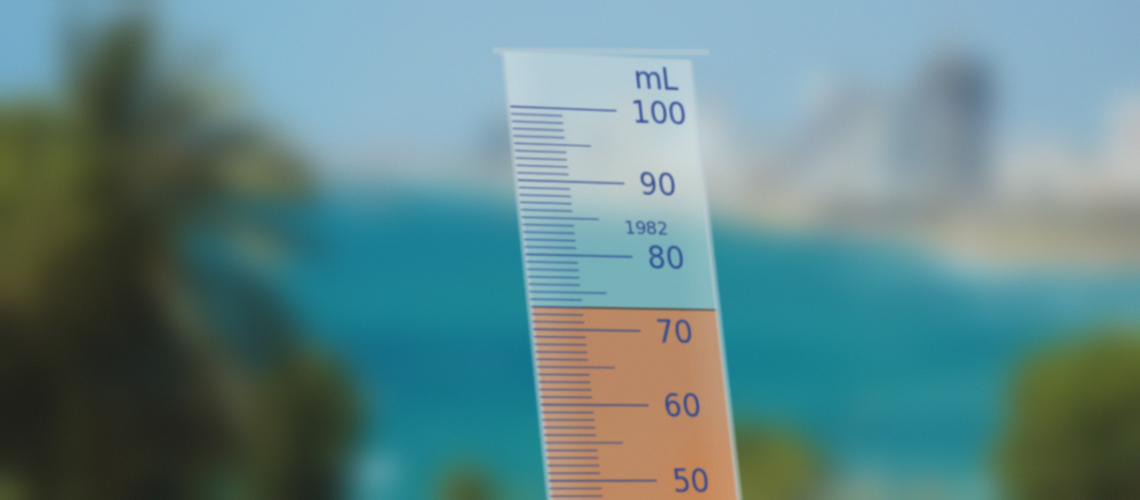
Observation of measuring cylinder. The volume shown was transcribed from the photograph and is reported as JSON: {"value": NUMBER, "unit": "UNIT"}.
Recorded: {"value": 73, "unit": "mL"}
